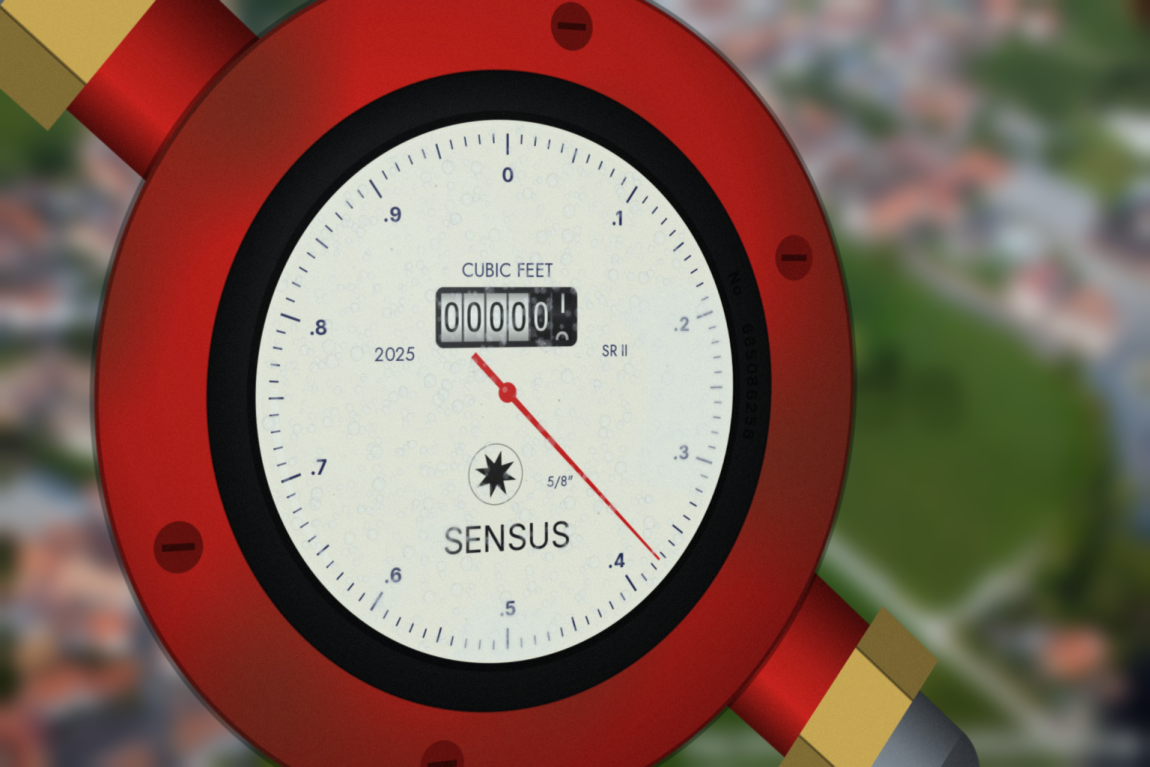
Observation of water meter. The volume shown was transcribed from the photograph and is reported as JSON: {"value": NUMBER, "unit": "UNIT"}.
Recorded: {"value": 1.37, "unit": "ft³"}
